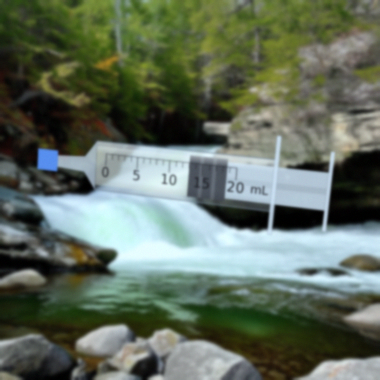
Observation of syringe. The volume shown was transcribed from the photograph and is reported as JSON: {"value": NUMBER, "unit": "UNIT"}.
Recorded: {"value": 13, "unit": "mL"}
